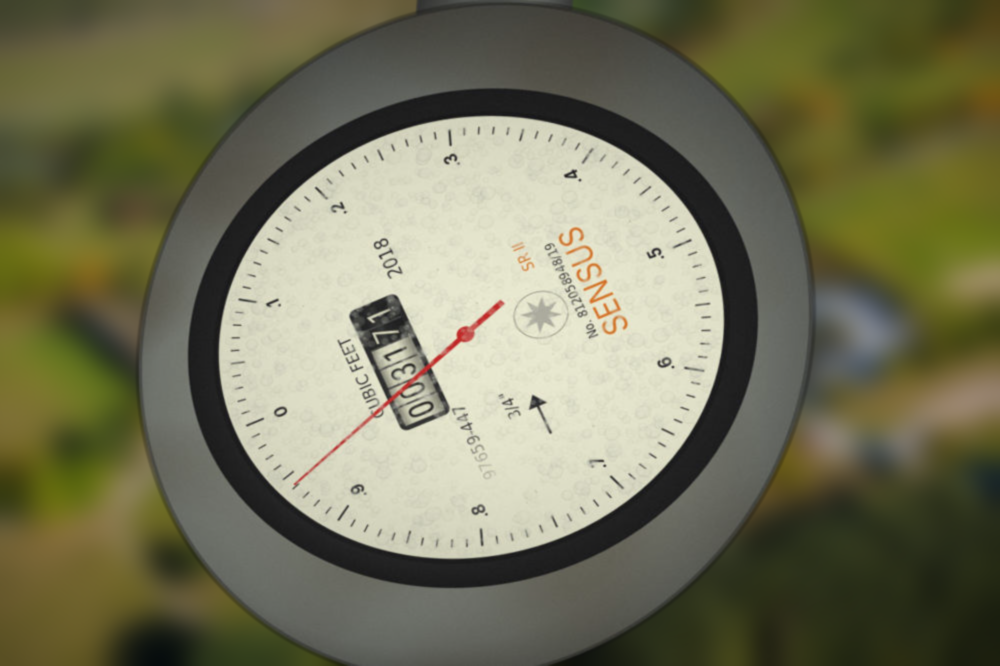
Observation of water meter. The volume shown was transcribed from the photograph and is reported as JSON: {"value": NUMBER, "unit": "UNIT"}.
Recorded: {"value": 3170.94, "unit": "ft³"}
